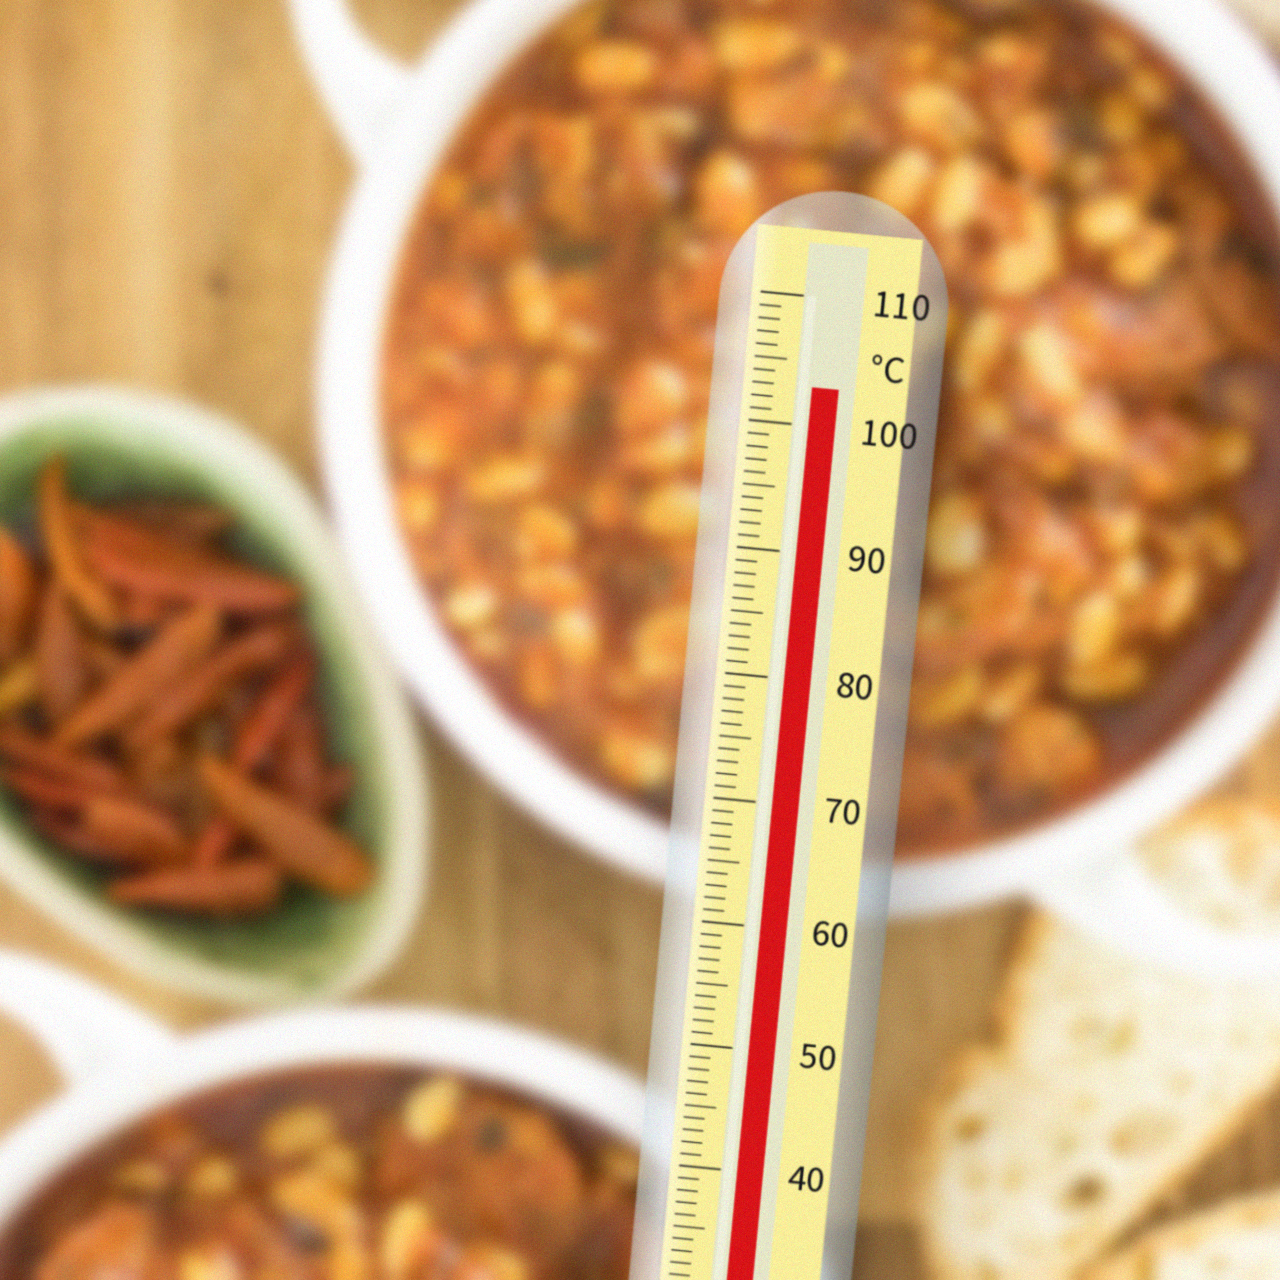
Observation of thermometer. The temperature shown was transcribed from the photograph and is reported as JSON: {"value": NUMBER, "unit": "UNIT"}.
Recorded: {"value": 103, "unit": "°C"}
